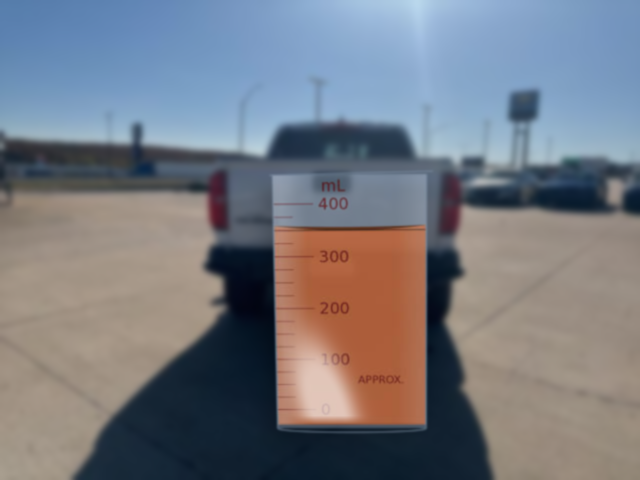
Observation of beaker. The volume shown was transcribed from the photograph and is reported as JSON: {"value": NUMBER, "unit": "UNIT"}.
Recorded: {"value": 350, "unit": "mL"}
